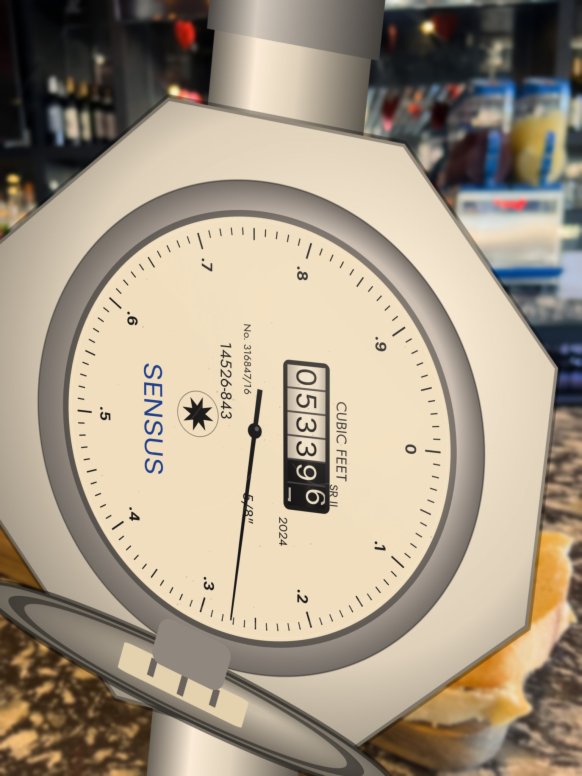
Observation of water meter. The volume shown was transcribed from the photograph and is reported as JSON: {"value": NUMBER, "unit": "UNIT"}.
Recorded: {"value": 53396.27, "unit": "ft³"}
